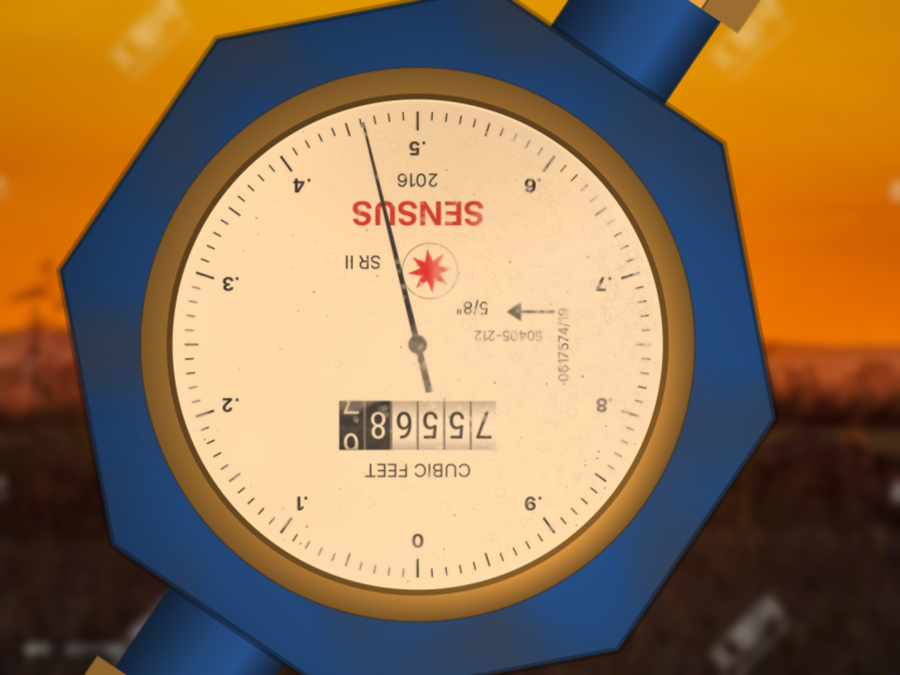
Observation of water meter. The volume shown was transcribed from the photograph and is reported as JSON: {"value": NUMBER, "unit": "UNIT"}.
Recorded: {"value": 755686.46, "unit": "ft³"}
